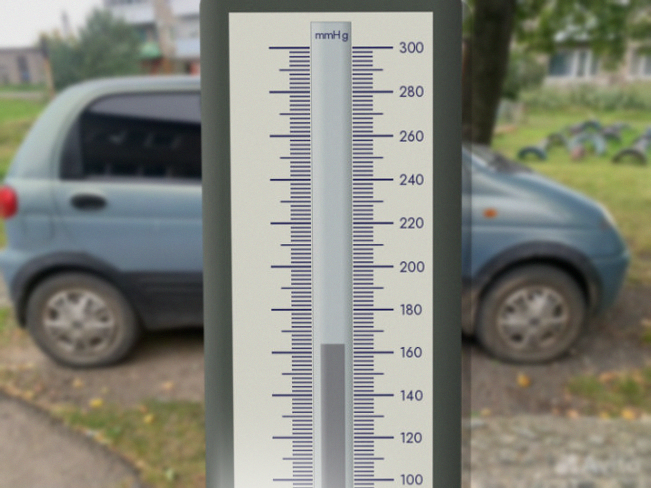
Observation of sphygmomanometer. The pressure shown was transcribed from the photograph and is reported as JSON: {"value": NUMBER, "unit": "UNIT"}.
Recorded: {"value": 164, "unit": "mmHg"}
